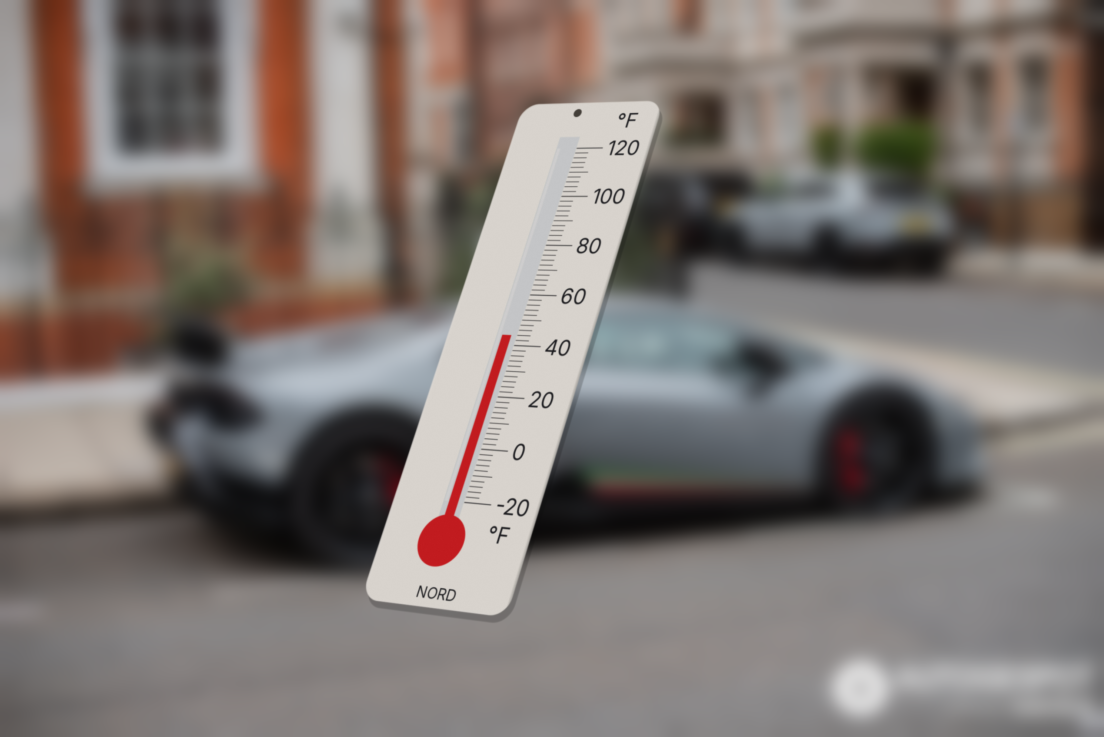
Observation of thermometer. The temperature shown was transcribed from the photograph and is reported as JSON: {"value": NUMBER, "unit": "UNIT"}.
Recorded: {"value": 44, "unit": "°F"}
